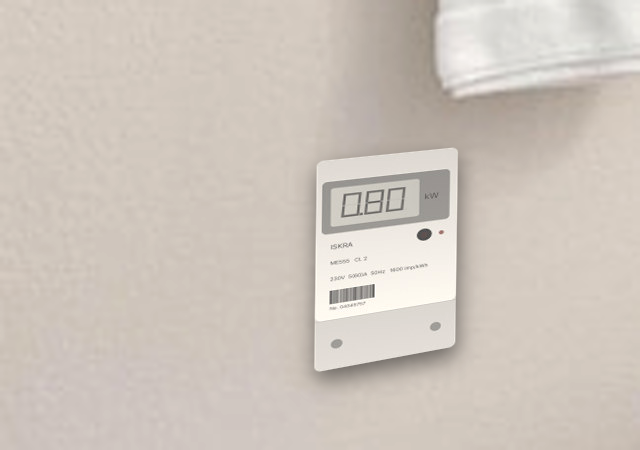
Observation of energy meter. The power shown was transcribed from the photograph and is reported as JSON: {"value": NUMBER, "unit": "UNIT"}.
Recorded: {"value": 0.80, "unit": "kW"}
